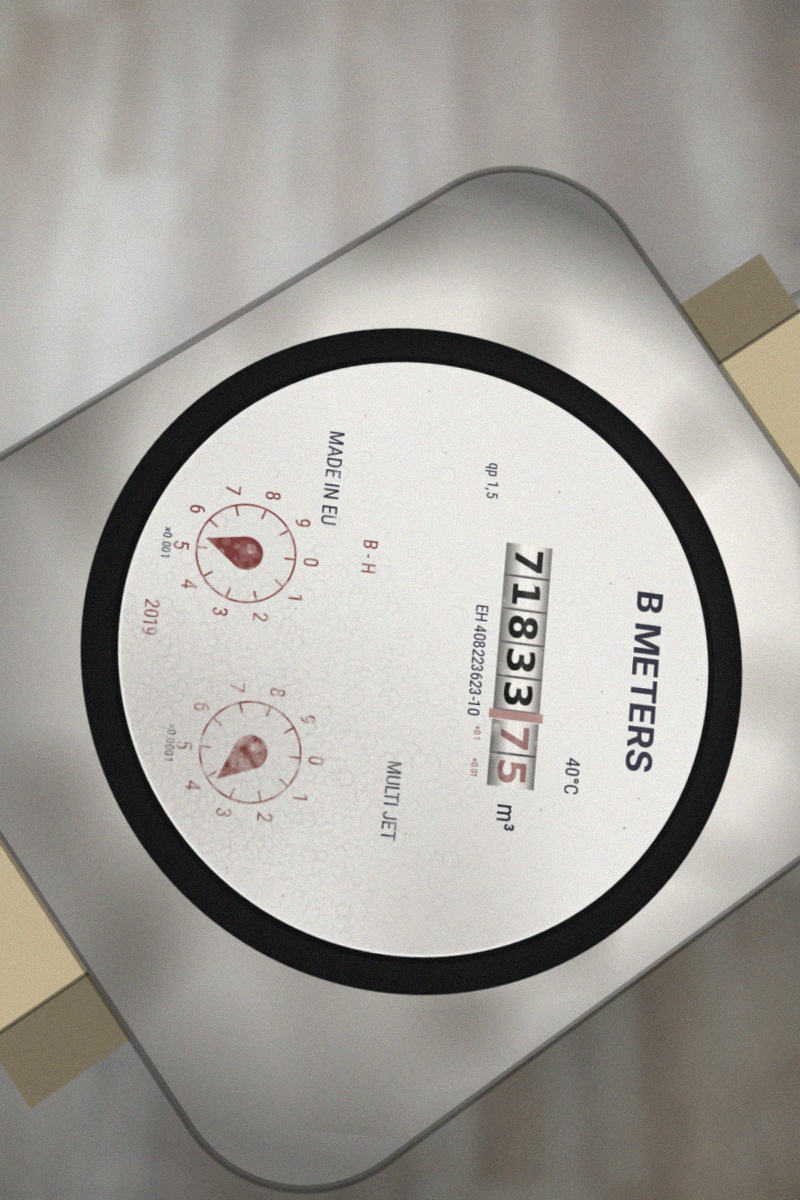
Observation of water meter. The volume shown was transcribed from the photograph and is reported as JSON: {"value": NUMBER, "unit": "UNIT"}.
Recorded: {"value": 71833.7553, "unit": "m³"}
